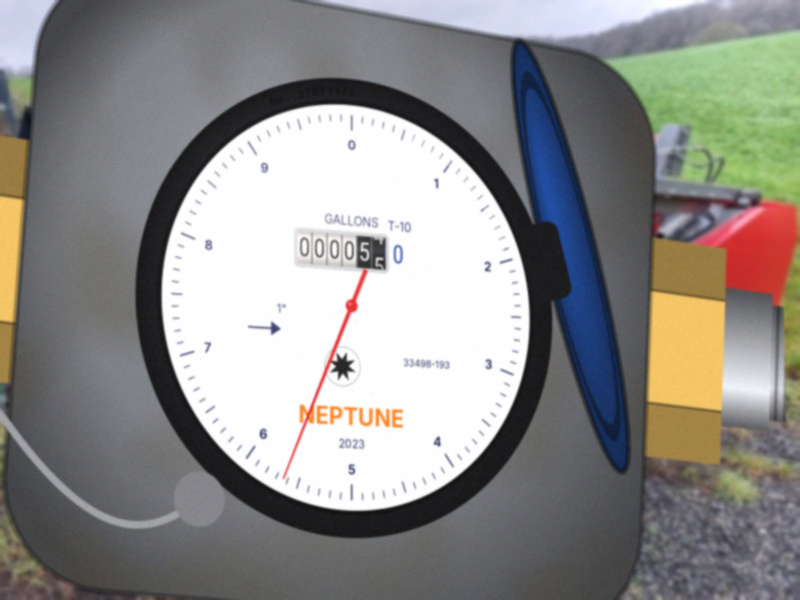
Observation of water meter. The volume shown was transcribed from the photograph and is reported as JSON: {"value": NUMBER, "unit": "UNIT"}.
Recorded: {"value": 545.6, "unit": "gal"}
